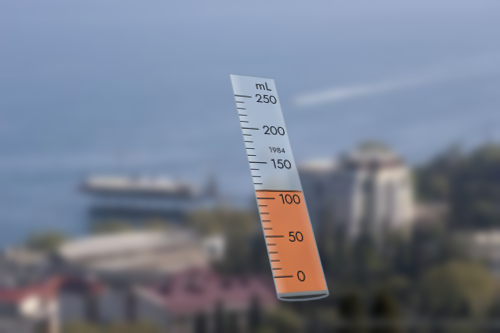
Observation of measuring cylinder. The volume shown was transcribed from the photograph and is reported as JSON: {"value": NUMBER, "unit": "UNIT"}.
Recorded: {"value": 110, "unit": "mL"}
